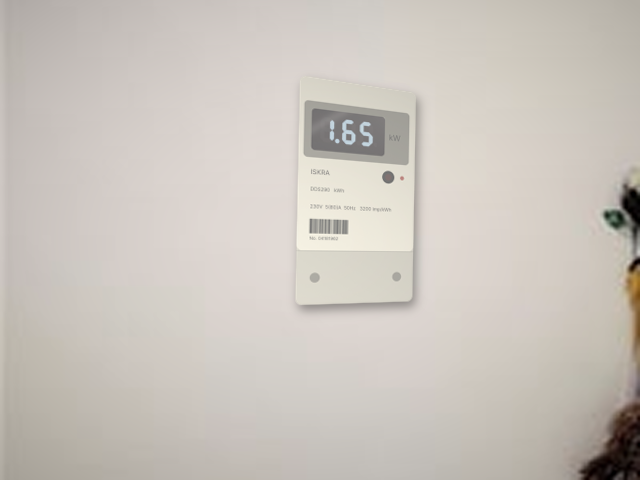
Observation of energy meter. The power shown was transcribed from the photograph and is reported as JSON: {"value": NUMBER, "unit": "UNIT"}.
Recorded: {"value": 1.65, "unit": "kW"}
